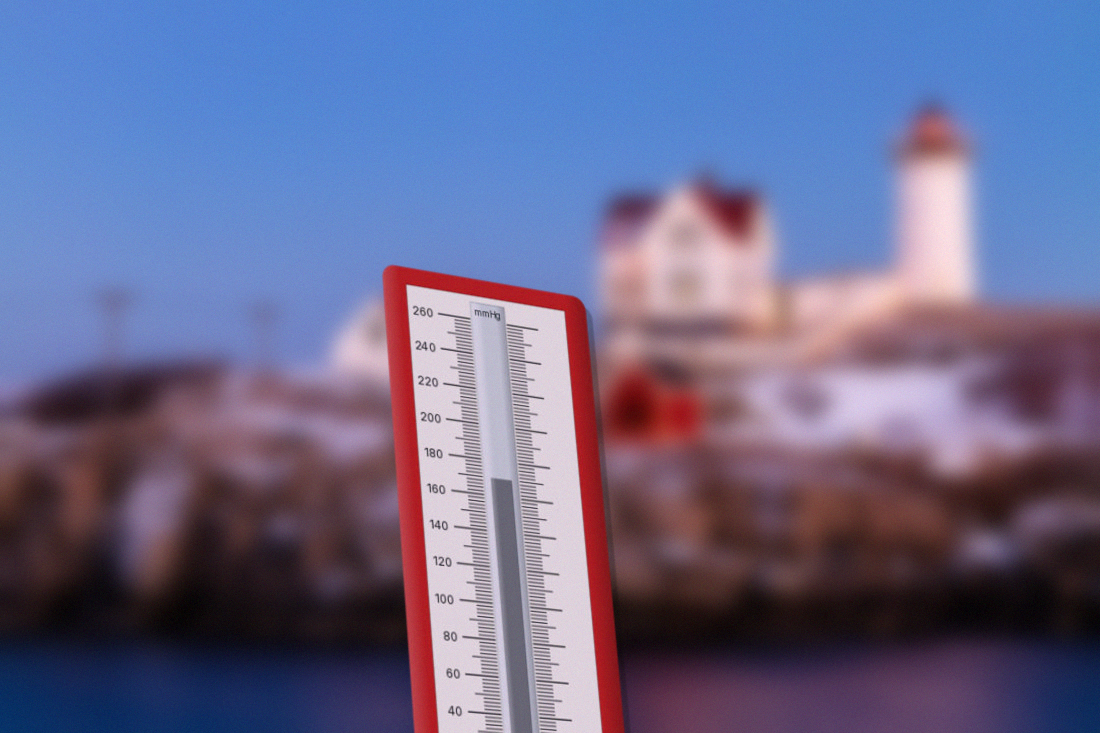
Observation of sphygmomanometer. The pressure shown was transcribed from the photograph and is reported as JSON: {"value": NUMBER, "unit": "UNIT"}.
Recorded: {"value": 170, "unit": "mmHg"}
